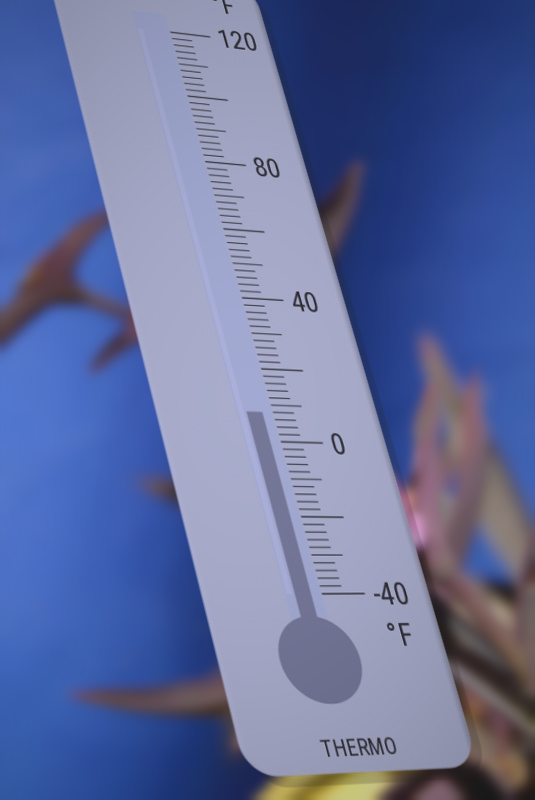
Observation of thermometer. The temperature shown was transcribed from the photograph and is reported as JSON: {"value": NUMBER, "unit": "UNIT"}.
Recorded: {"value": 8, "unit": "°F"}
